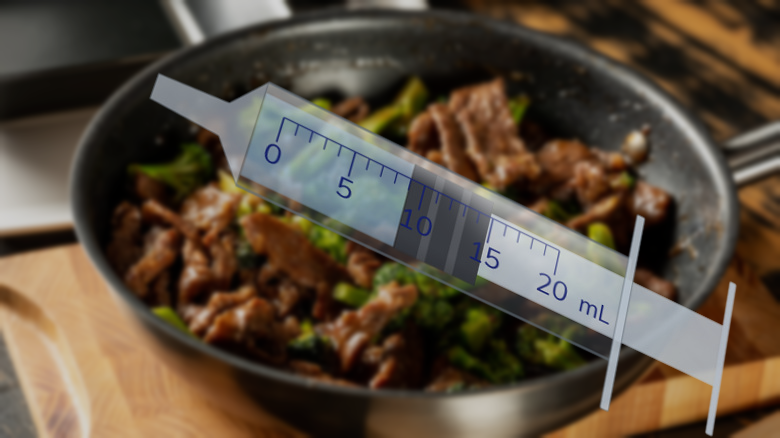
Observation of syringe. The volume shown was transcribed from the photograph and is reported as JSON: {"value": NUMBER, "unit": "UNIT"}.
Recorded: {"value": 9, "unit": "mL"}
